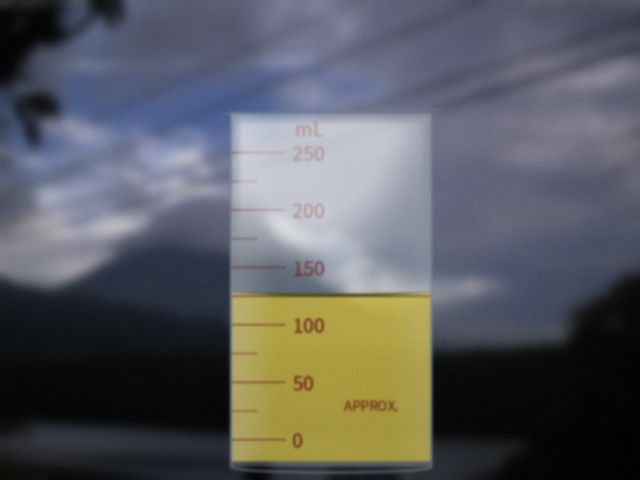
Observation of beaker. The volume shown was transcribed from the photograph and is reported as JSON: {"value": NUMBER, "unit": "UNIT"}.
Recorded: {"value": 125, "unit": "mL"}
